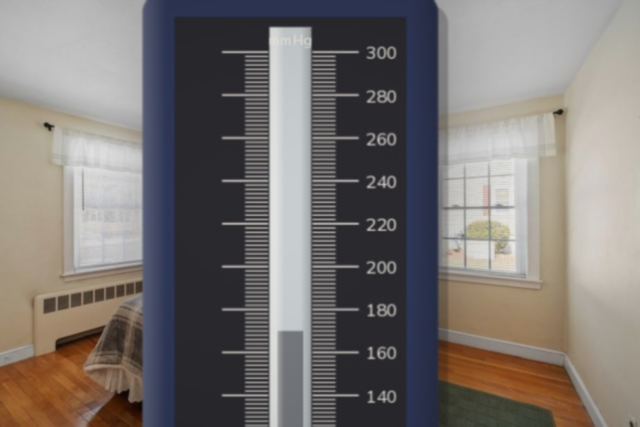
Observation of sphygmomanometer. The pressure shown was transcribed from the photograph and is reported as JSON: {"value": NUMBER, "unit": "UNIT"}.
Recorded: {"value": 170, "unit": "mmHg"}
